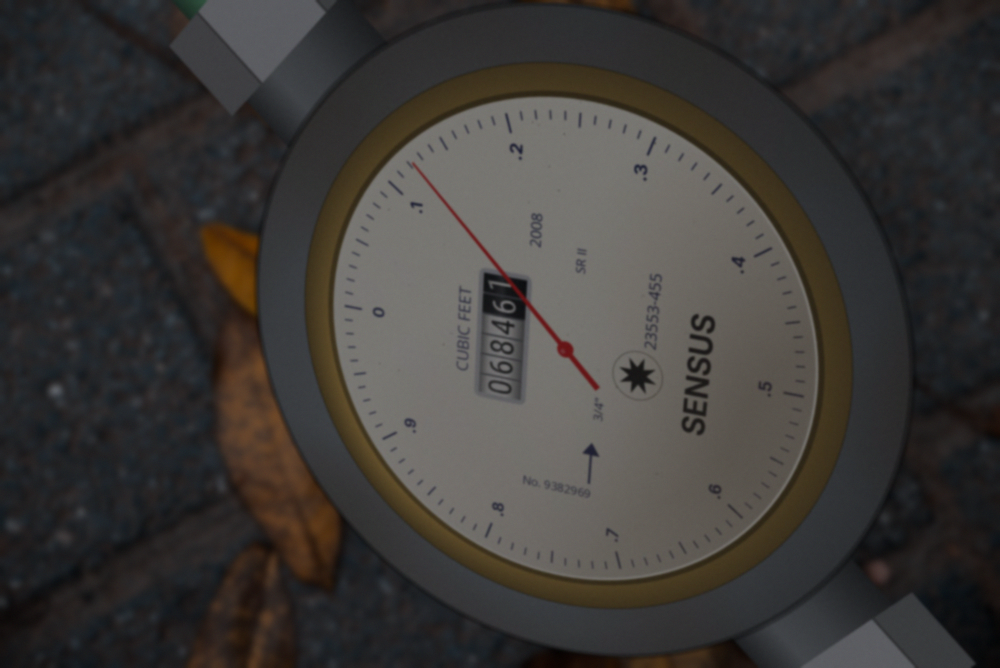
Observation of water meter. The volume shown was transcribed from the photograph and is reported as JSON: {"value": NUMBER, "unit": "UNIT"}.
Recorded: {"value": 68461.12, "unit": "ft³"}
